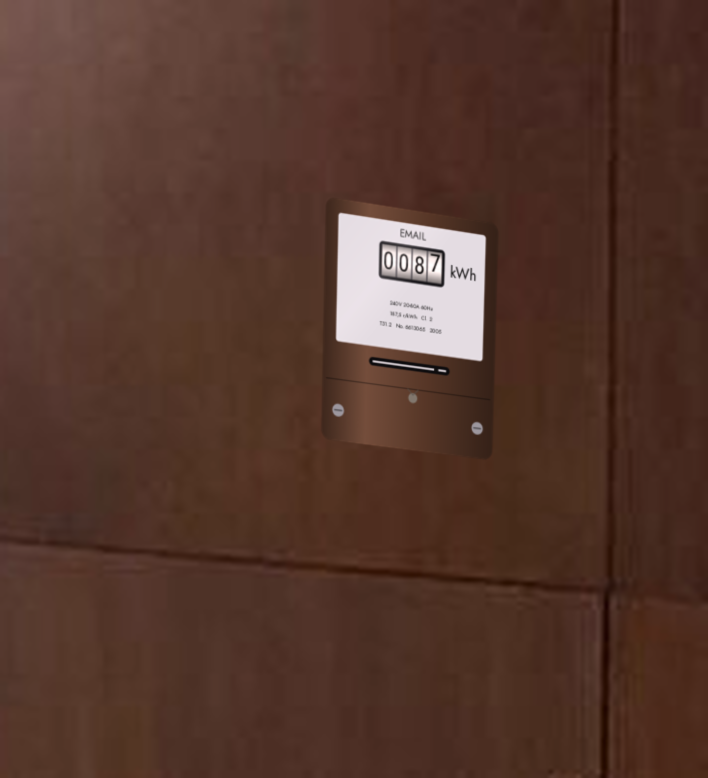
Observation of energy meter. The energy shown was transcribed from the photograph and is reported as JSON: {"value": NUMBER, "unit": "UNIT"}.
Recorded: {"value": 87, "unit": "kWh"}
